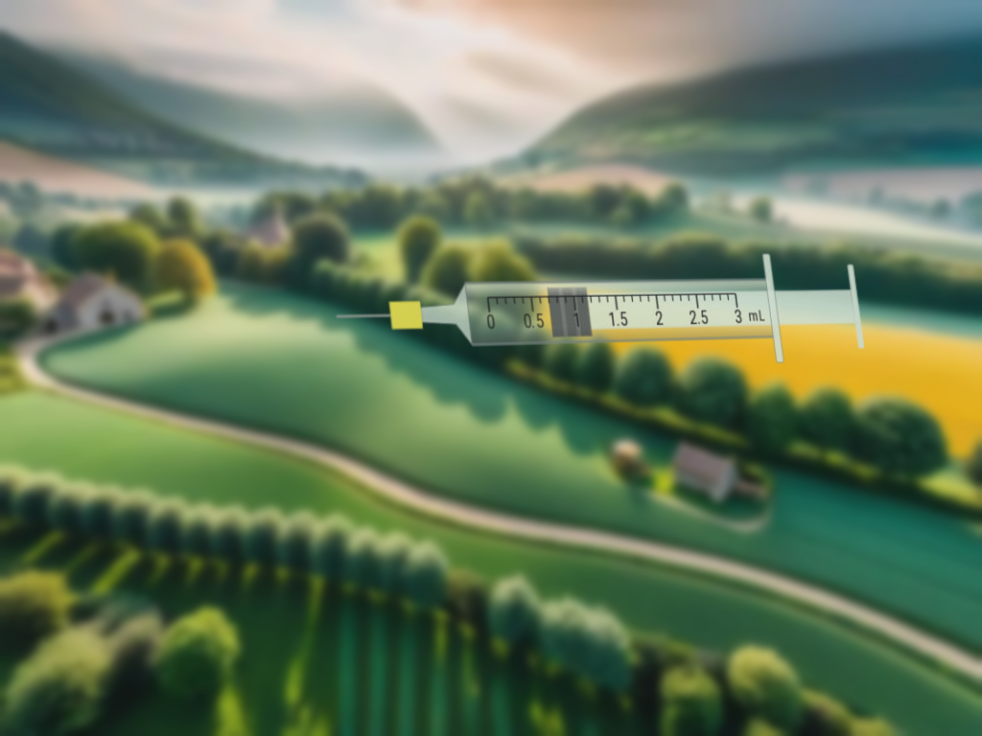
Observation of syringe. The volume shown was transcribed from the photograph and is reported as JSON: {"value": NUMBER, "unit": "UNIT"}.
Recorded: {"value": 0.7, "unit": "mL"}
